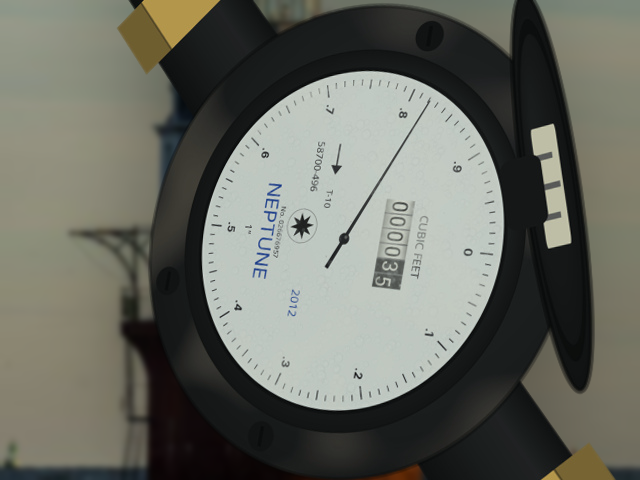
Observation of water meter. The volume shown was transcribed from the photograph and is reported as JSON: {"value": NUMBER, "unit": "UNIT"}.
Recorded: {"value": 34.82, "unit": "ft³"}
